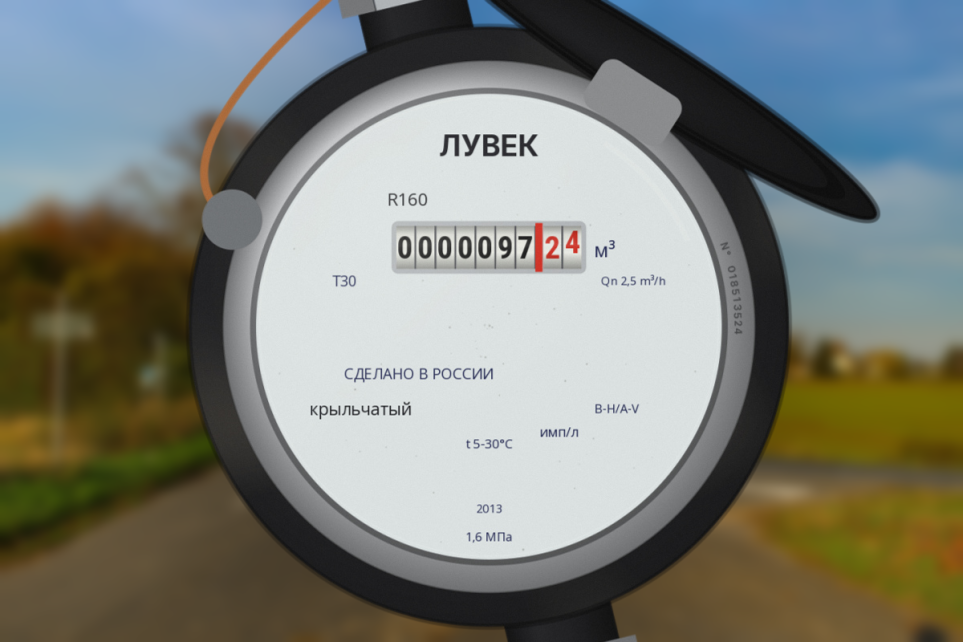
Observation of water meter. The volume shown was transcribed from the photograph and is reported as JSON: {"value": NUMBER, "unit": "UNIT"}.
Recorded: {"value": 97.24, "unit": "m³"}
